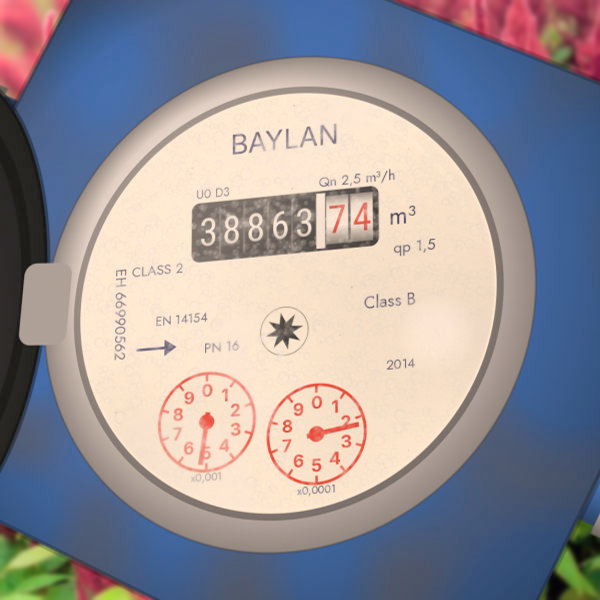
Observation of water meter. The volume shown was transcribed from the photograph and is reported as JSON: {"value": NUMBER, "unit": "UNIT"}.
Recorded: {"value": 38863.7452, "unit": "m³"}
